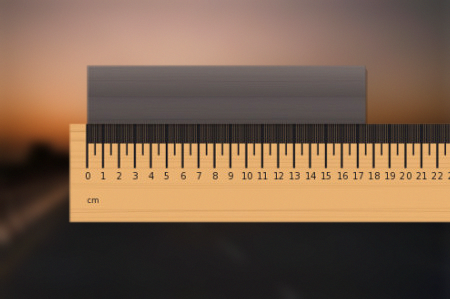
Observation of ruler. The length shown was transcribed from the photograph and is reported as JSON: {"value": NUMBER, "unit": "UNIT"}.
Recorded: {"value": 17.5, "unit": "cm"}
